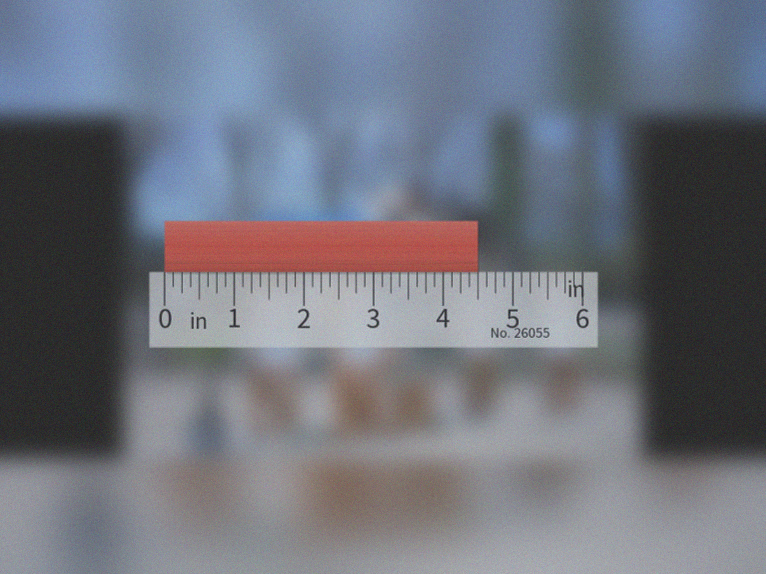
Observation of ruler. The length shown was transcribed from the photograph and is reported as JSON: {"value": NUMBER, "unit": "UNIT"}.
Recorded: {"value": 4.5, "unit": "in"}
